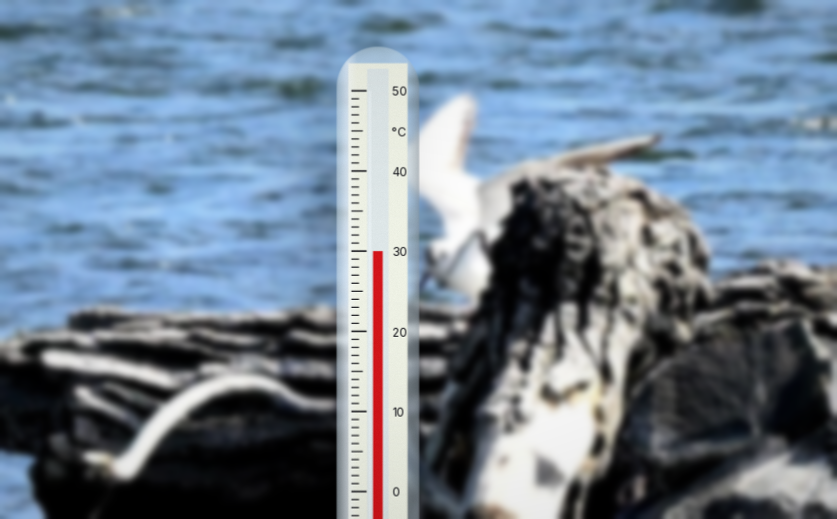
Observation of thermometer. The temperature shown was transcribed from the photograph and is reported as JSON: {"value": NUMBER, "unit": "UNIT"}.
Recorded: {"value": 30, "unit": "°C"}
